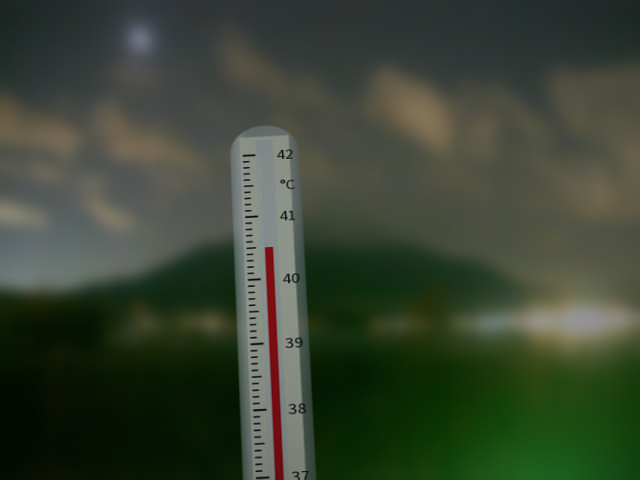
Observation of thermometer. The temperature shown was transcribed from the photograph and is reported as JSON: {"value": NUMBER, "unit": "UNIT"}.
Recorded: {"value": 40.5, "unit": "°C"}
